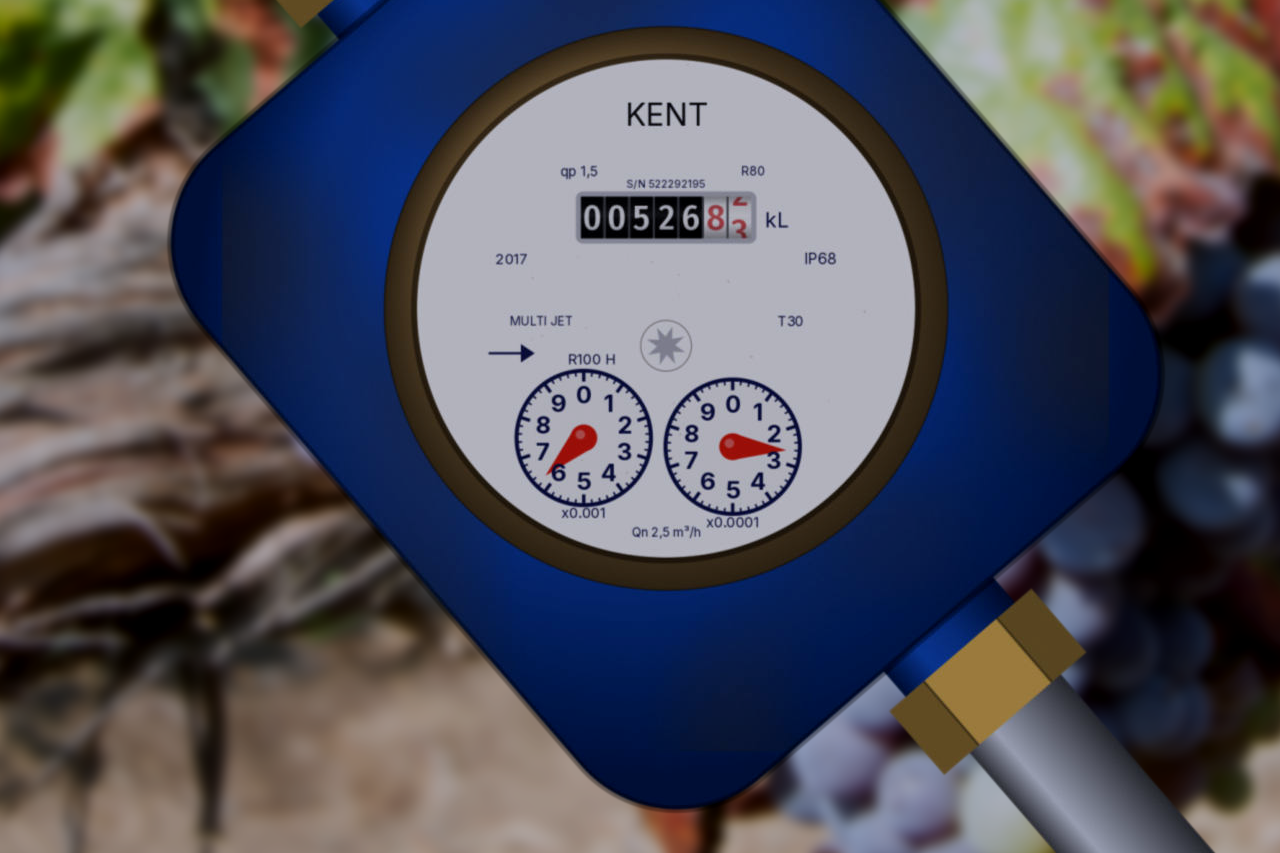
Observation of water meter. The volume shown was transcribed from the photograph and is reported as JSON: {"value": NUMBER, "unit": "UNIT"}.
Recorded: {"value": 526.8262, "unit": "kL"}
